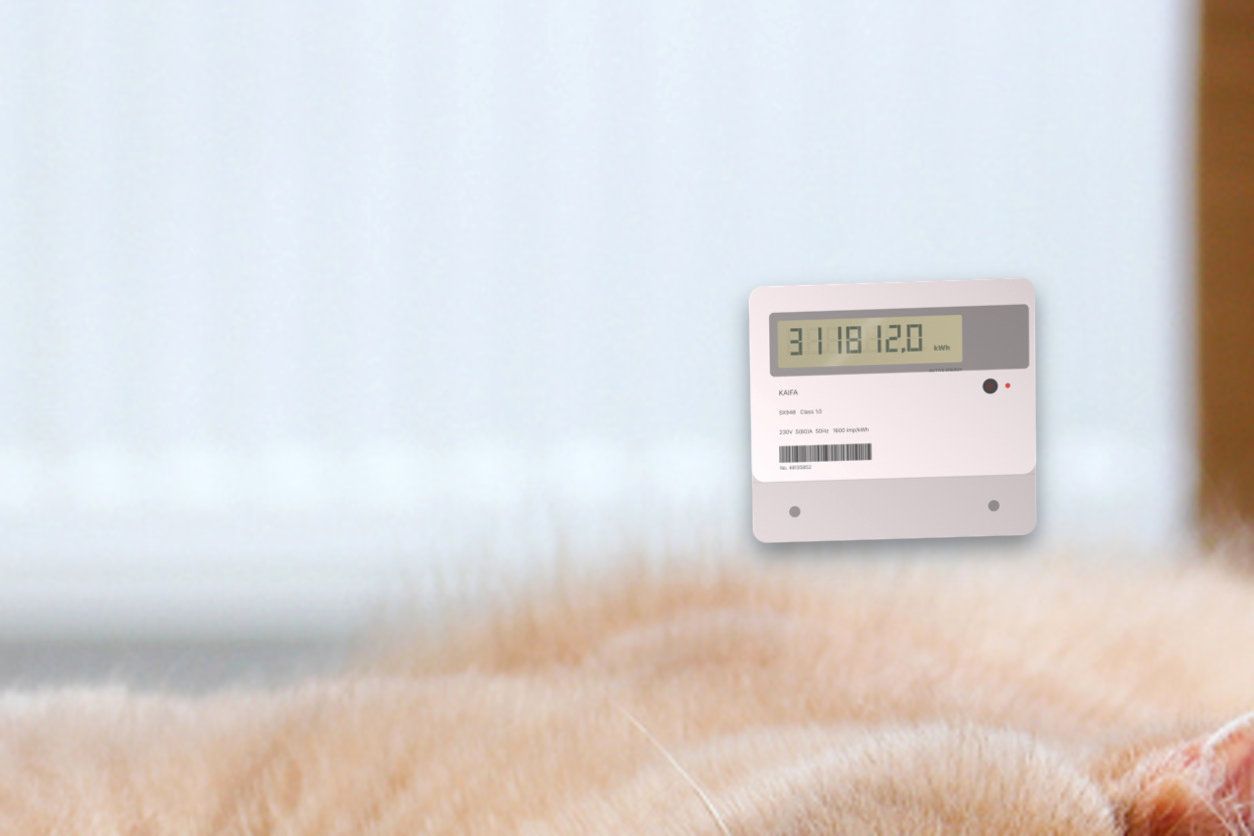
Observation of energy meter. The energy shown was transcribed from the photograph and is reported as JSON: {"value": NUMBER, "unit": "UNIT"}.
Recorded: {"value": 311812.0, "unit": "kWh"}
